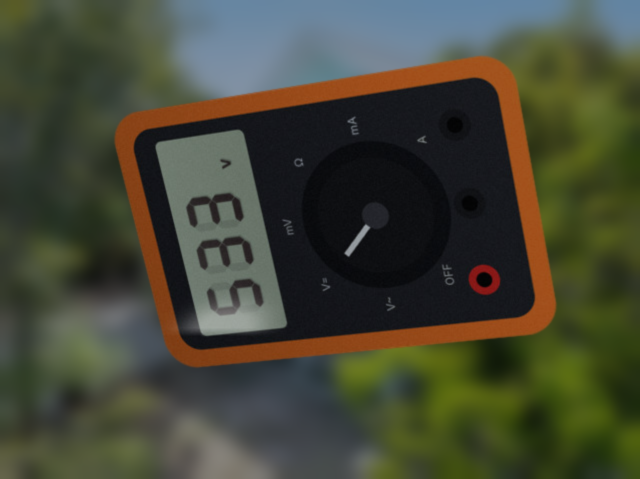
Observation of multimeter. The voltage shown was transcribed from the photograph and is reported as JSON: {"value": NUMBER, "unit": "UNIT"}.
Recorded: {"value": 533, "unit": "V"}
